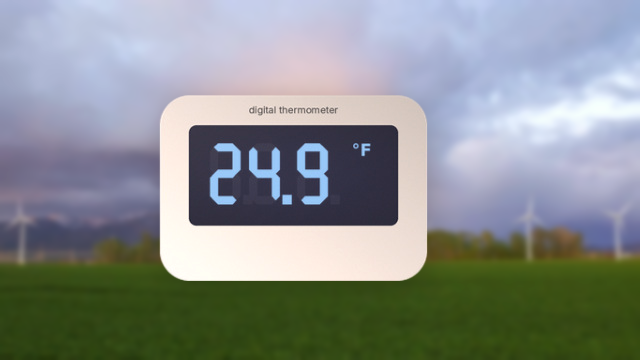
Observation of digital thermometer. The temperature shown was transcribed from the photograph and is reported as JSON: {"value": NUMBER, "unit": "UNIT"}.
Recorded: {"value": 24.9, "unit": "°F"}
